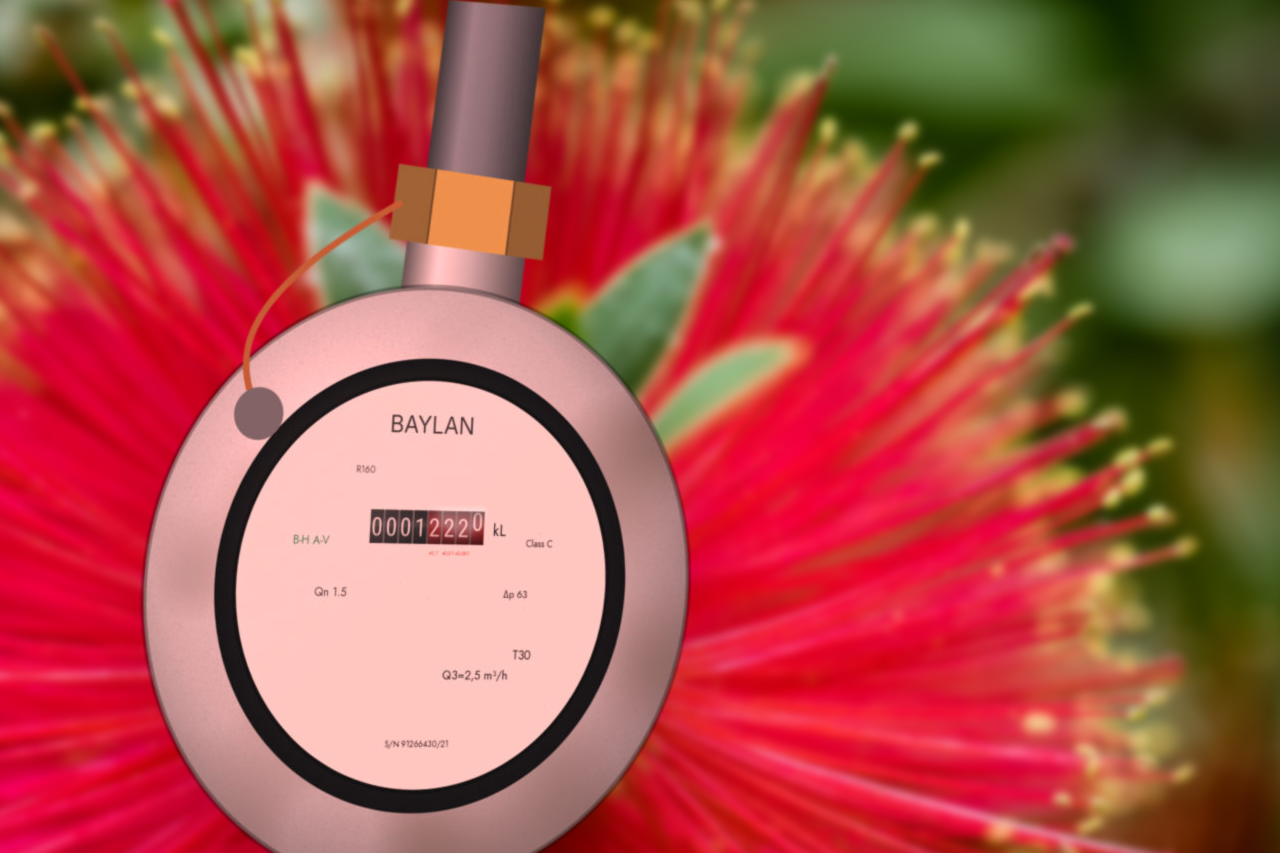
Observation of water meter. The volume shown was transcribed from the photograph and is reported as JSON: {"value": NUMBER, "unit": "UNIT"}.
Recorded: {"value": 1.2220, "unit": "kL"}
